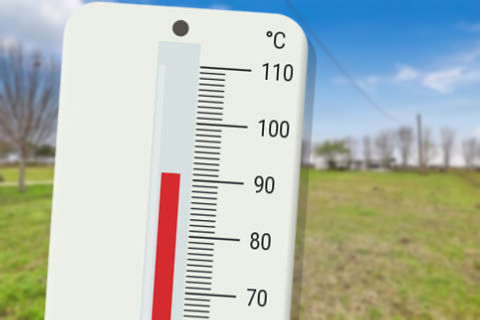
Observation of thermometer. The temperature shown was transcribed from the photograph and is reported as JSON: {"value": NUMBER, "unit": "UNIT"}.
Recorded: {"value": 91, "unit": "°C"}
